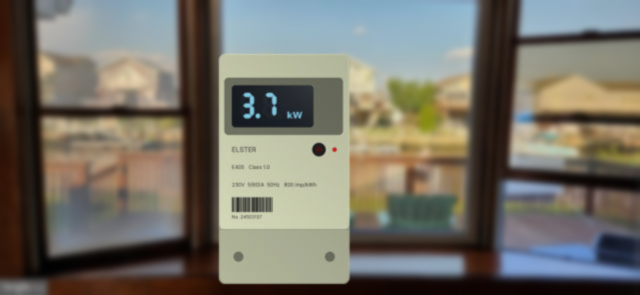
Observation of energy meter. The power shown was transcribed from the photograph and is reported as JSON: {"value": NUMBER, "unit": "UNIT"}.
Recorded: {"value": 3.7, "unit": "kW"}
